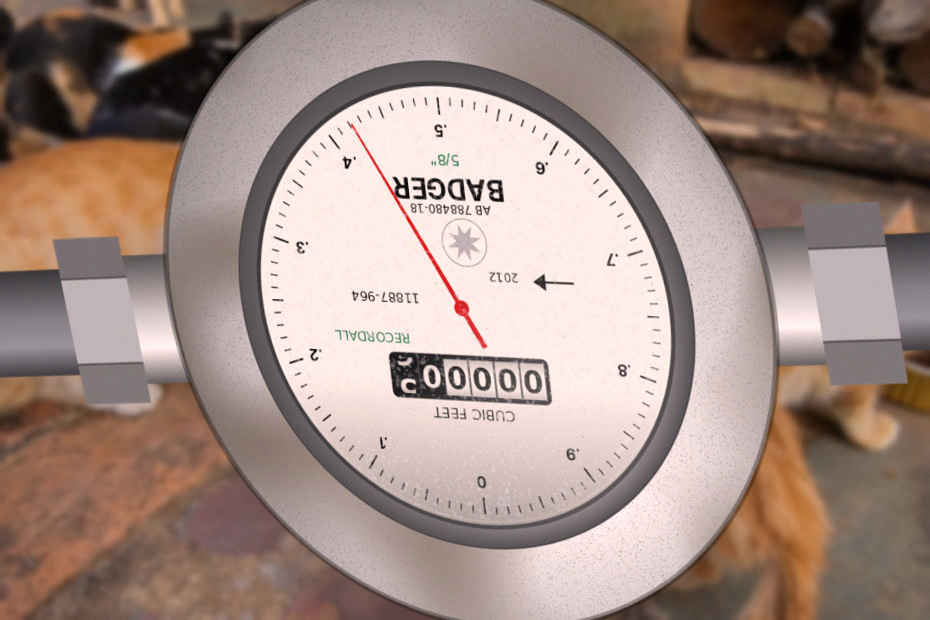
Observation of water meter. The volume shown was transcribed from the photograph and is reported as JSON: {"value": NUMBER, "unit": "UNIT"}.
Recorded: {"value": 5.42, "unit": "ft³"}
